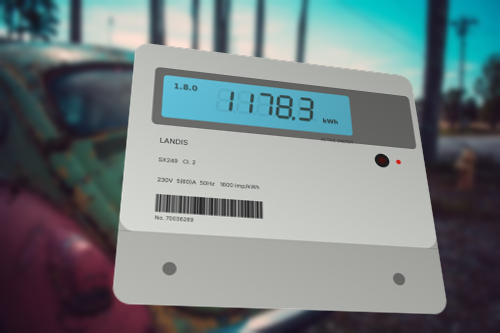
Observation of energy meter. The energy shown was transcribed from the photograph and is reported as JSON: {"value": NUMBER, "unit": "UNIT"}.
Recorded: {"value": 1178.3, "unit": "kWh"}
